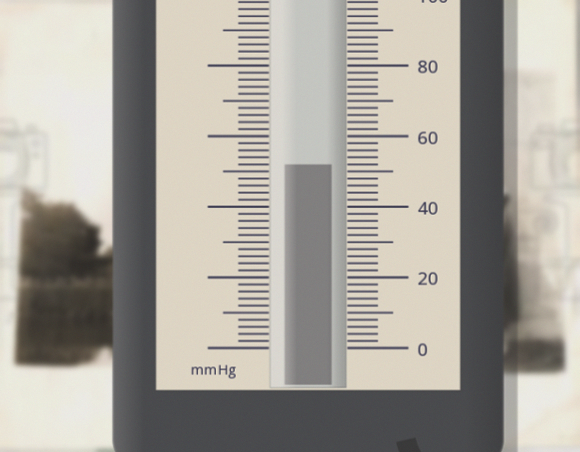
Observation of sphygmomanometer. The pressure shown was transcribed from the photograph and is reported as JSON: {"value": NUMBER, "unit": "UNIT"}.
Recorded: {"value": 52, "unit": "mmHg"}
